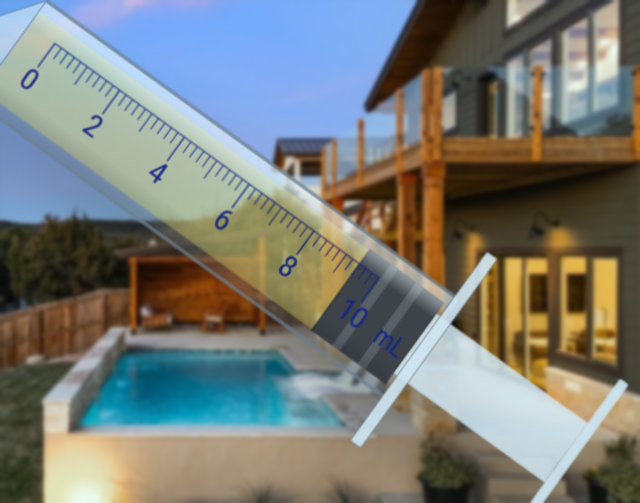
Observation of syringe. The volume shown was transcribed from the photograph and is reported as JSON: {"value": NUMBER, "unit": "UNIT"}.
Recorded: {"value": 9.4, "unit": "mL"}
